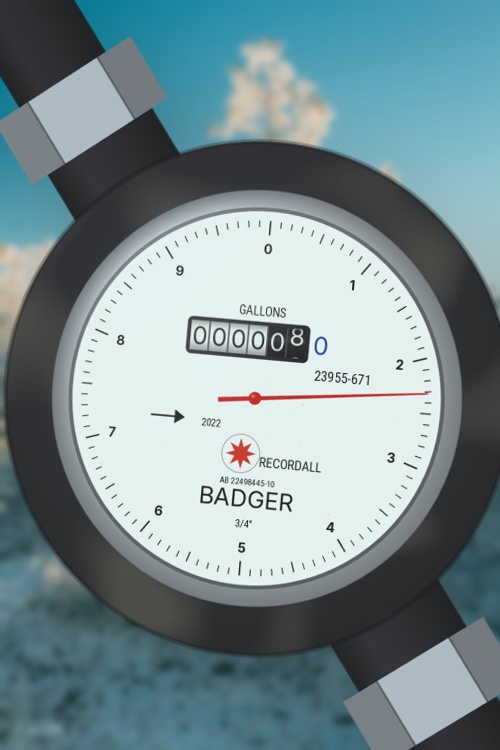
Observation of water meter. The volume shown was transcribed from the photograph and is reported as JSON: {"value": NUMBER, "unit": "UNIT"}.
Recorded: {"value": 82.3, "unit": "gal"}
